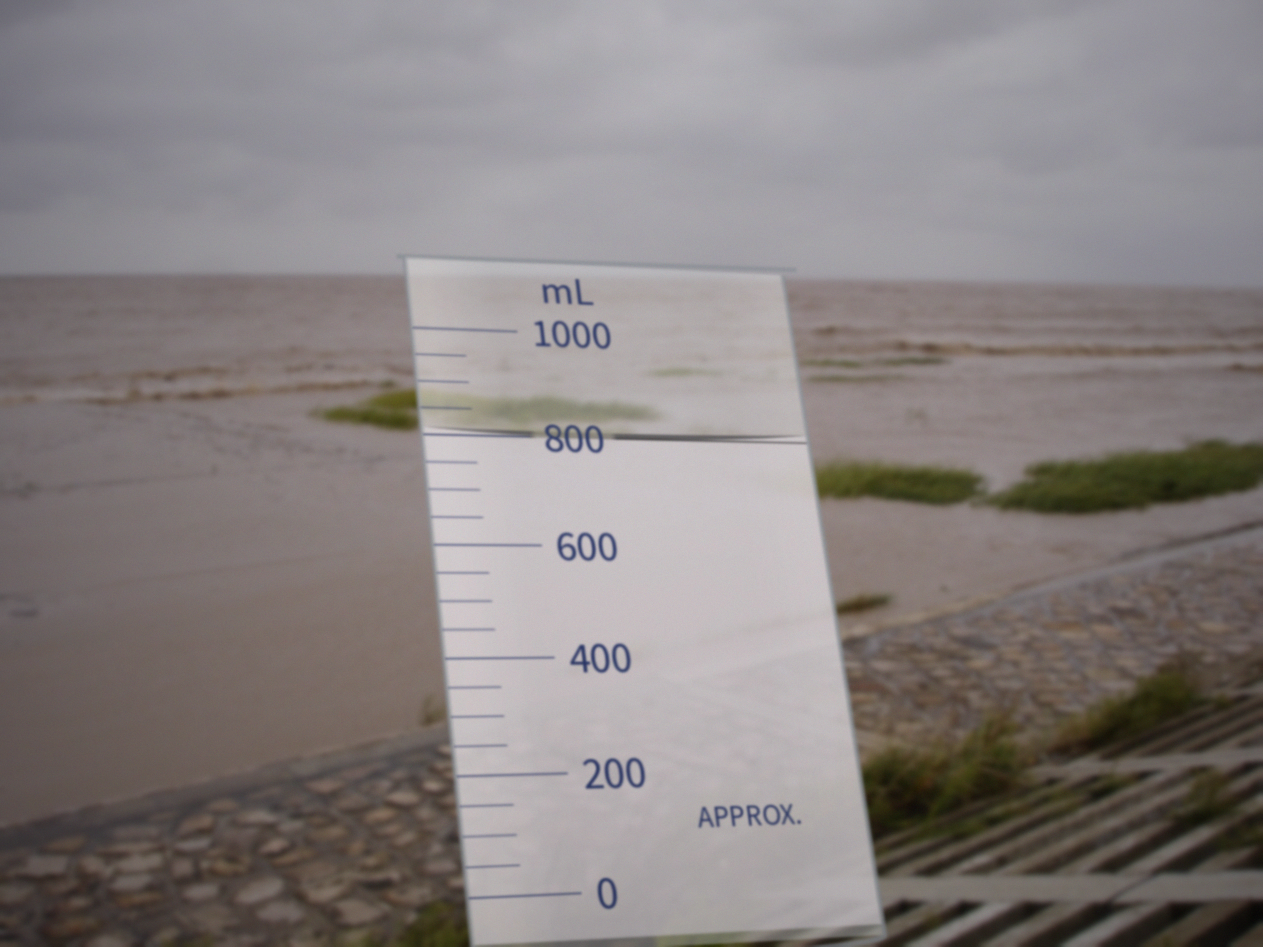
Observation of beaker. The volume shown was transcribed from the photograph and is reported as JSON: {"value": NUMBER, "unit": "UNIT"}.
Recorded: {"value": 800, "unit": "mL"}
